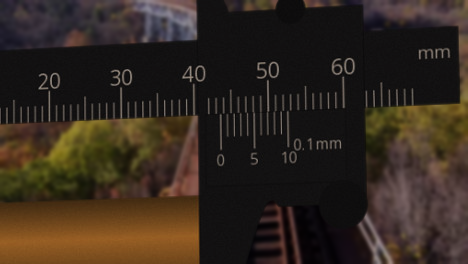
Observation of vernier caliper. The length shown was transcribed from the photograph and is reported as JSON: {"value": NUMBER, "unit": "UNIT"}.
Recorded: {"value": 43.6, "unit": "mm"}
